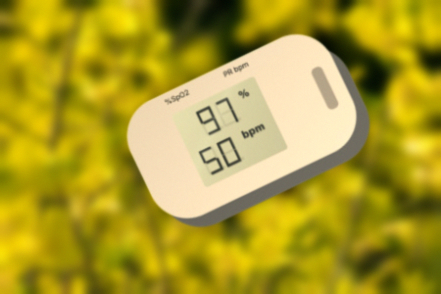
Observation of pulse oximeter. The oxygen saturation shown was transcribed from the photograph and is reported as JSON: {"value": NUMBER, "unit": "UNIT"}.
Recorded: {"value": 97, "unit": "%"}
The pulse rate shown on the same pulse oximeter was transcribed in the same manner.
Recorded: {"value": 50, "unit": "bpm"}
